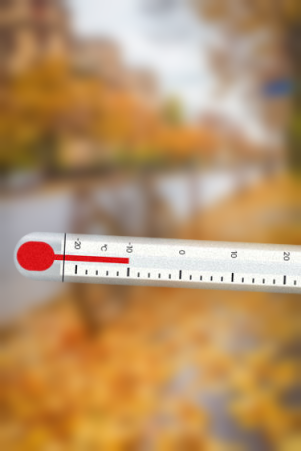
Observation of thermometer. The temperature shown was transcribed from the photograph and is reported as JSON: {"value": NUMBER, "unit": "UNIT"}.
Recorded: {"value": -10, "unit": "°C"}
